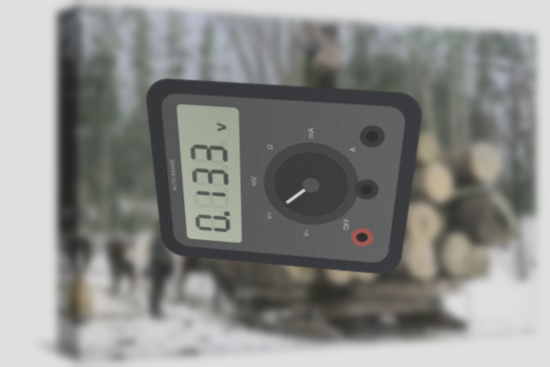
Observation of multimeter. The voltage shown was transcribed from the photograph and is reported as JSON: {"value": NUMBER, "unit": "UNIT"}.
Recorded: {"value": 0.133, "unit": "V"}
